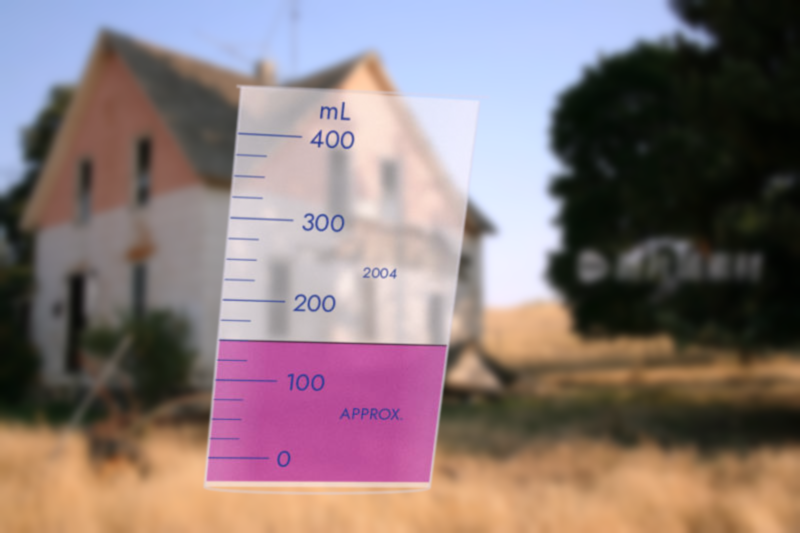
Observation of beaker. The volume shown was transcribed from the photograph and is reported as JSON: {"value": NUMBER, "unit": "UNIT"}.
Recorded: {"value": 150, "unit": "mL"}
